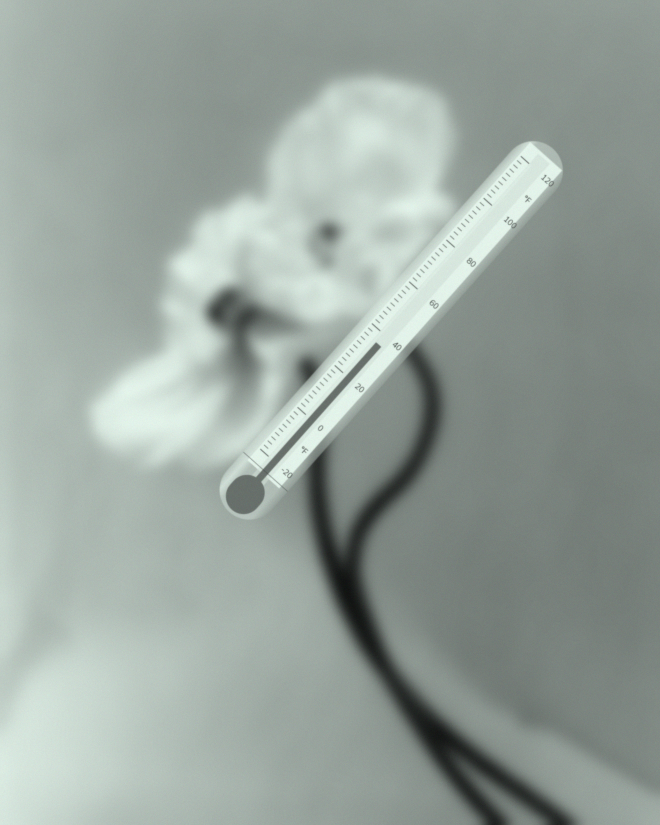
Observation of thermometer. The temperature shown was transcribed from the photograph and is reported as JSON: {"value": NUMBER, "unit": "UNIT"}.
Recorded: {"value": 36, "unit": "°F"}
